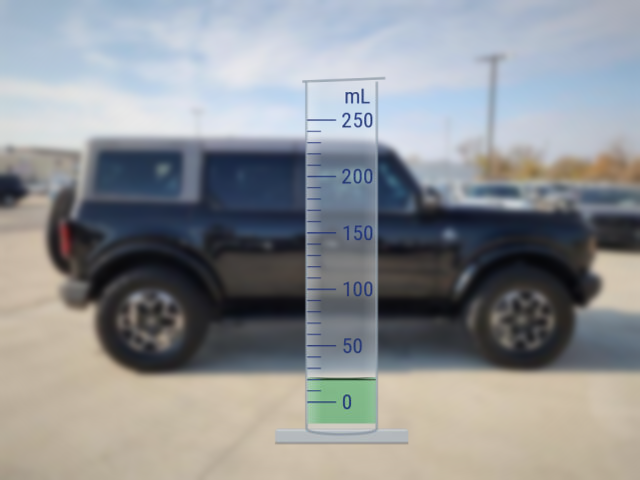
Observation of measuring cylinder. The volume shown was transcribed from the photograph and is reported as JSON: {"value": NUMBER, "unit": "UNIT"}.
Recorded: {"value": 20, "unit": "mL"}
